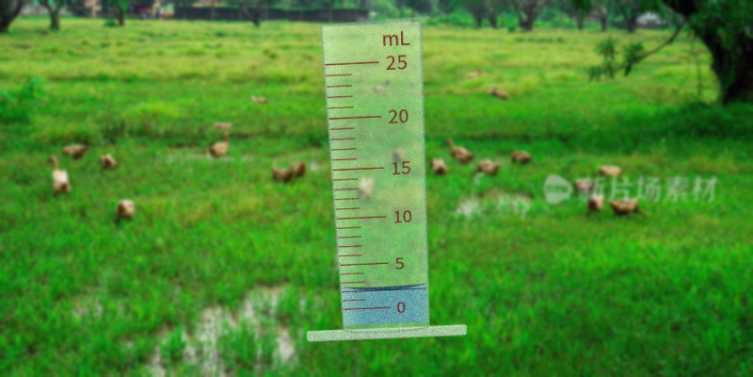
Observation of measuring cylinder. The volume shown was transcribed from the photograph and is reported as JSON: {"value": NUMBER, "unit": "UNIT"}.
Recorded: {"value": 2, "unit": "mL"}
